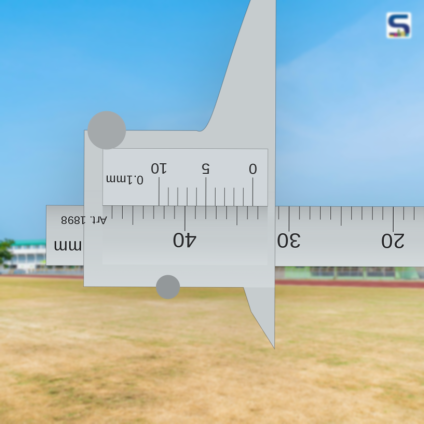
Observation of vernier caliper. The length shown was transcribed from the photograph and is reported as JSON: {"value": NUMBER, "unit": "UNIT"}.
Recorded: {"value": 33.5, "unit": "mm"}
